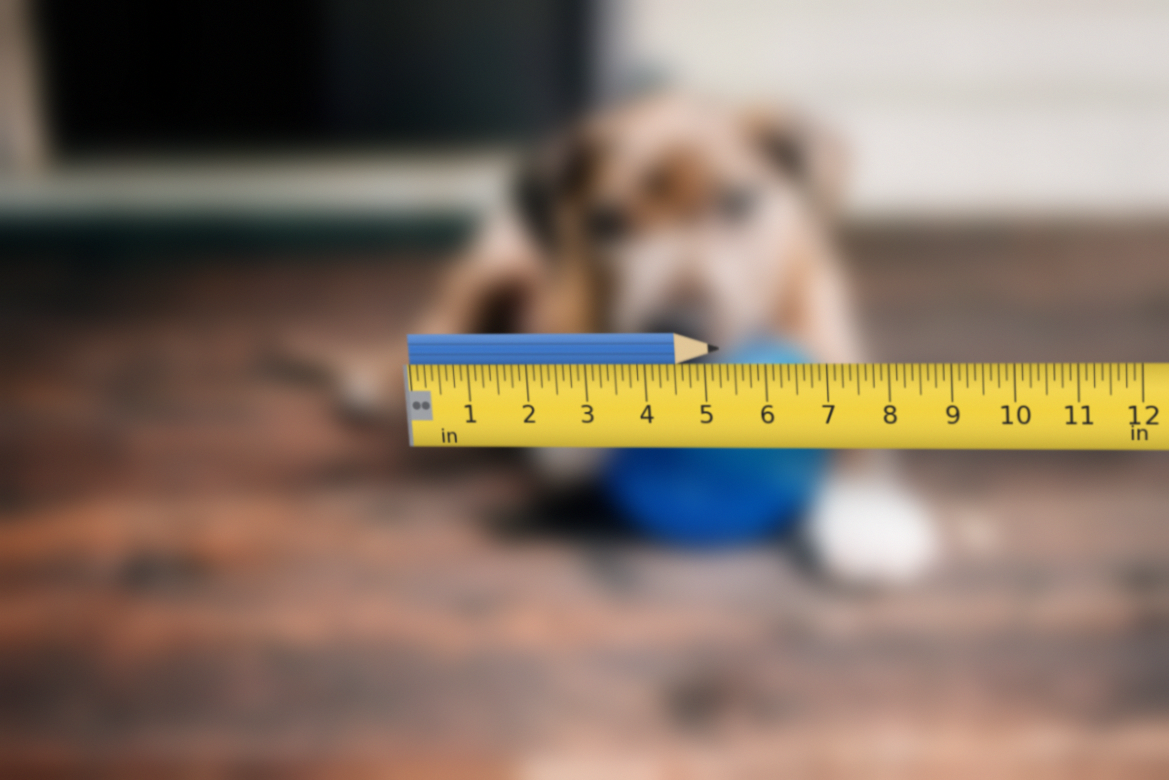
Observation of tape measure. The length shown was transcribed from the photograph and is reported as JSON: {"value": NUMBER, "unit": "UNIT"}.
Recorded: {"value": 5.25, "unit": "in"}
